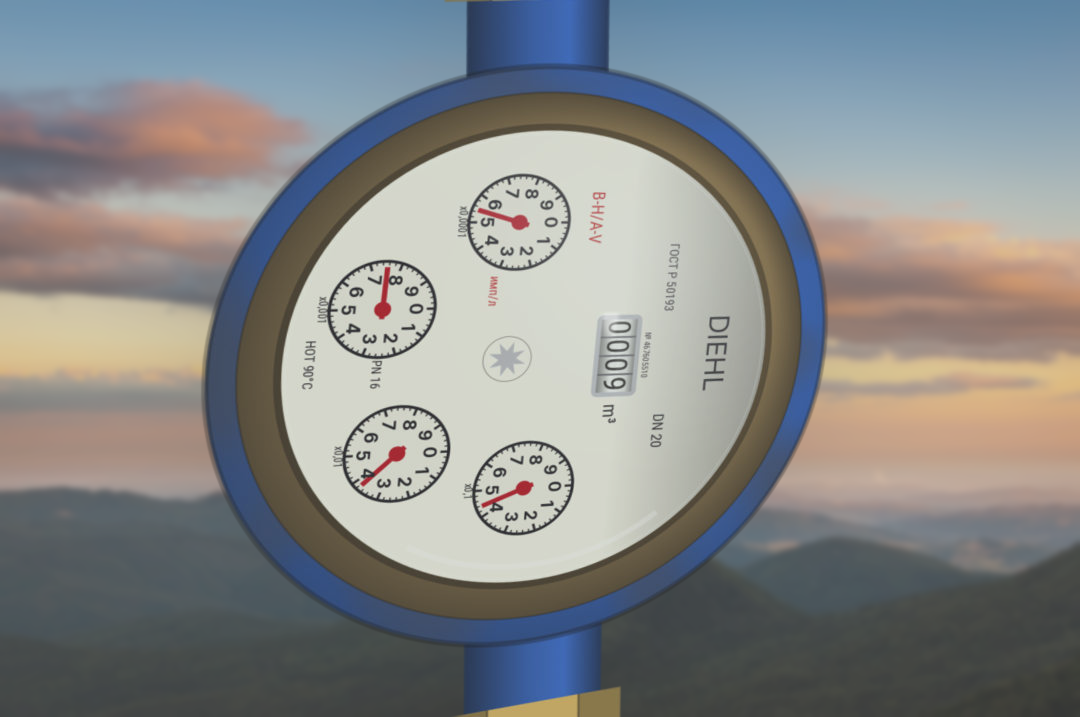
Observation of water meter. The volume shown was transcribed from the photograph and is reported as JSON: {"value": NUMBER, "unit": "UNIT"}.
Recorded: {"value": 9.4375, "unit": "m³"}
